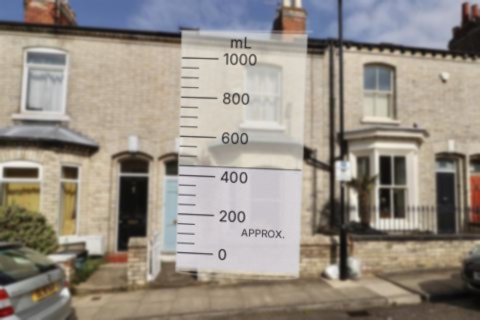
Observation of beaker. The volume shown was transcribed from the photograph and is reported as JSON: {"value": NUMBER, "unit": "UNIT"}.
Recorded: {"value": 450, "unit": "mL"}
